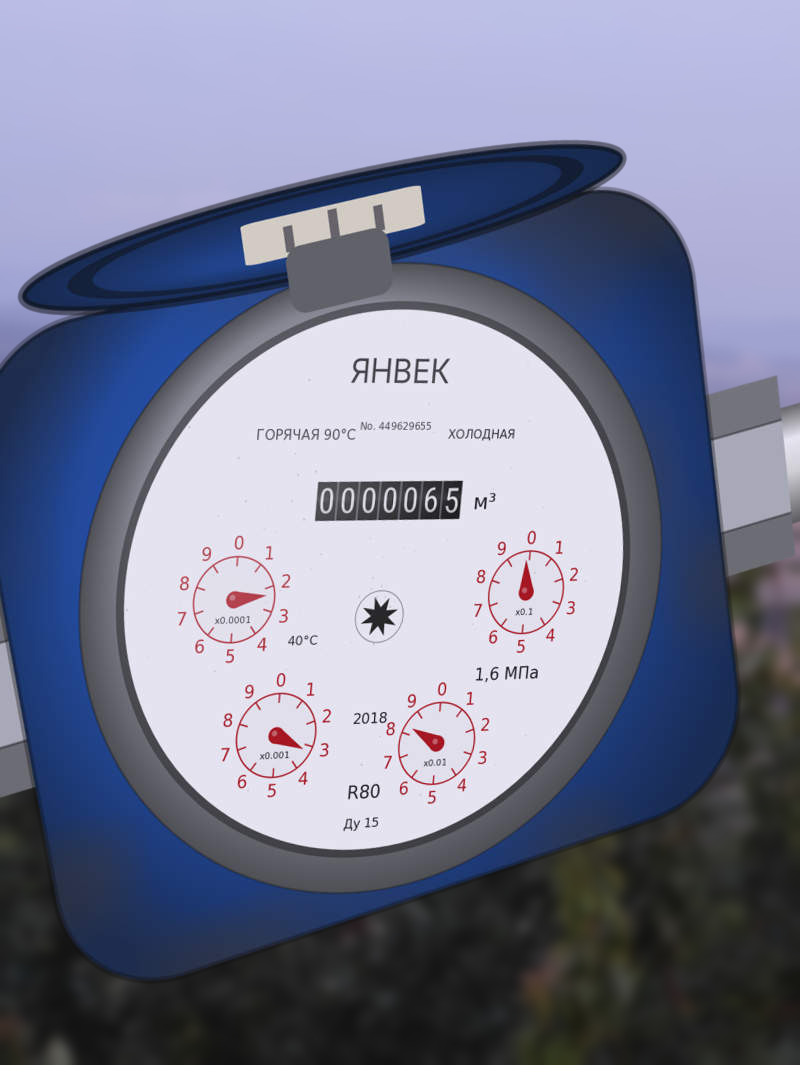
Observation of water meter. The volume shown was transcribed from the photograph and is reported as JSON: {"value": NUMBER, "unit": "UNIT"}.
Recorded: {"value": 64.9832, "unit": "m³"}
